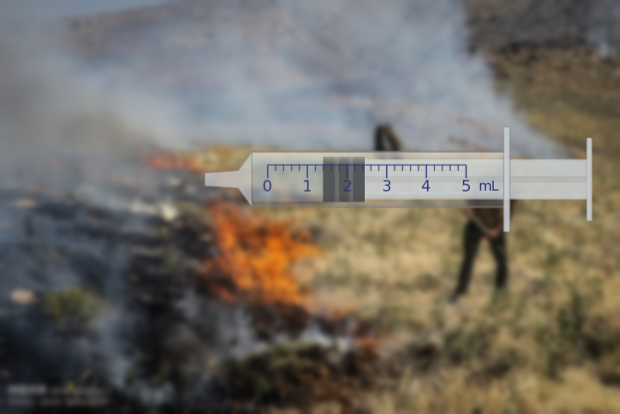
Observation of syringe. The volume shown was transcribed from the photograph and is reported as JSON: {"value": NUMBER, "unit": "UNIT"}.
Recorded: {"value": 1.4, "unit": "mL"}
